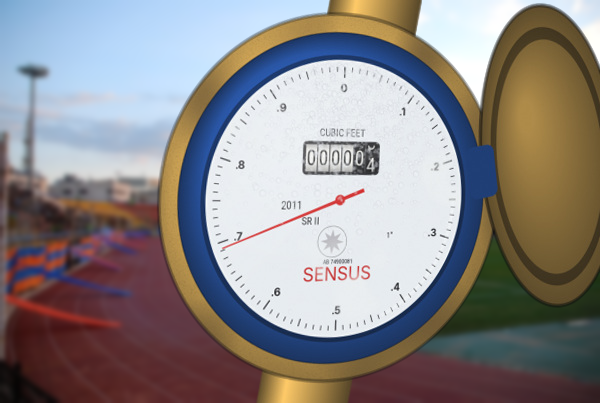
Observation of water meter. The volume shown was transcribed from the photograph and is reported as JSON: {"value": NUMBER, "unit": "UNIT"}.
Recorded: {"value": 3.69, "unit": "ft³"}
